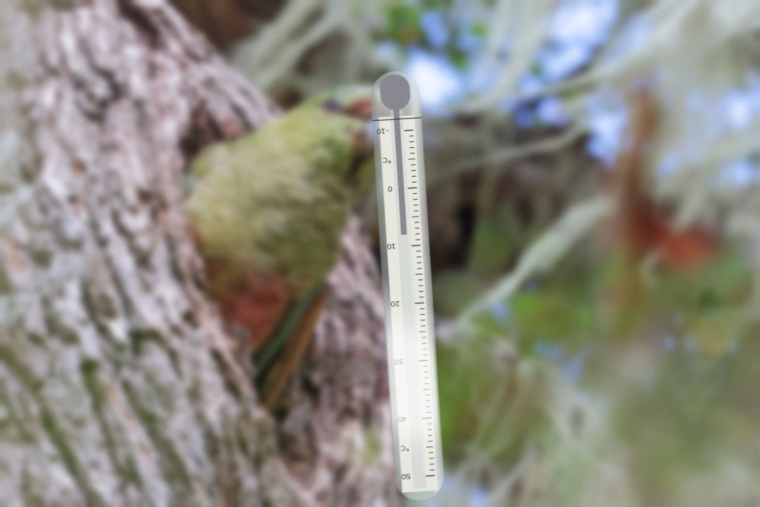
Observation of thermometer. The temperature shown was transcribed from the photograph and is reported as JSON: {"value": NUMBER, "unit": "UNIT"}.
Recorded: {"value": 8, "unit": "°C"}
